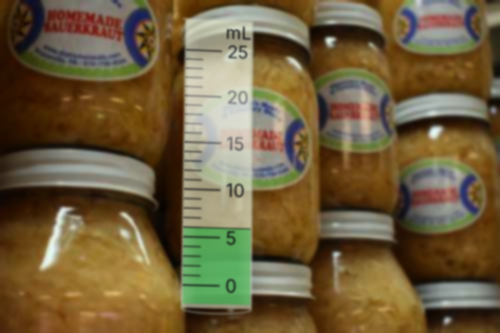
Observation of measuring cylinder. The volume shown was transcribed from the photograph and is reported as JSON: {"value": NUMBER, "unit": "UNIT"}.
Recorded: {"value": 6, "unit": "mL"}
